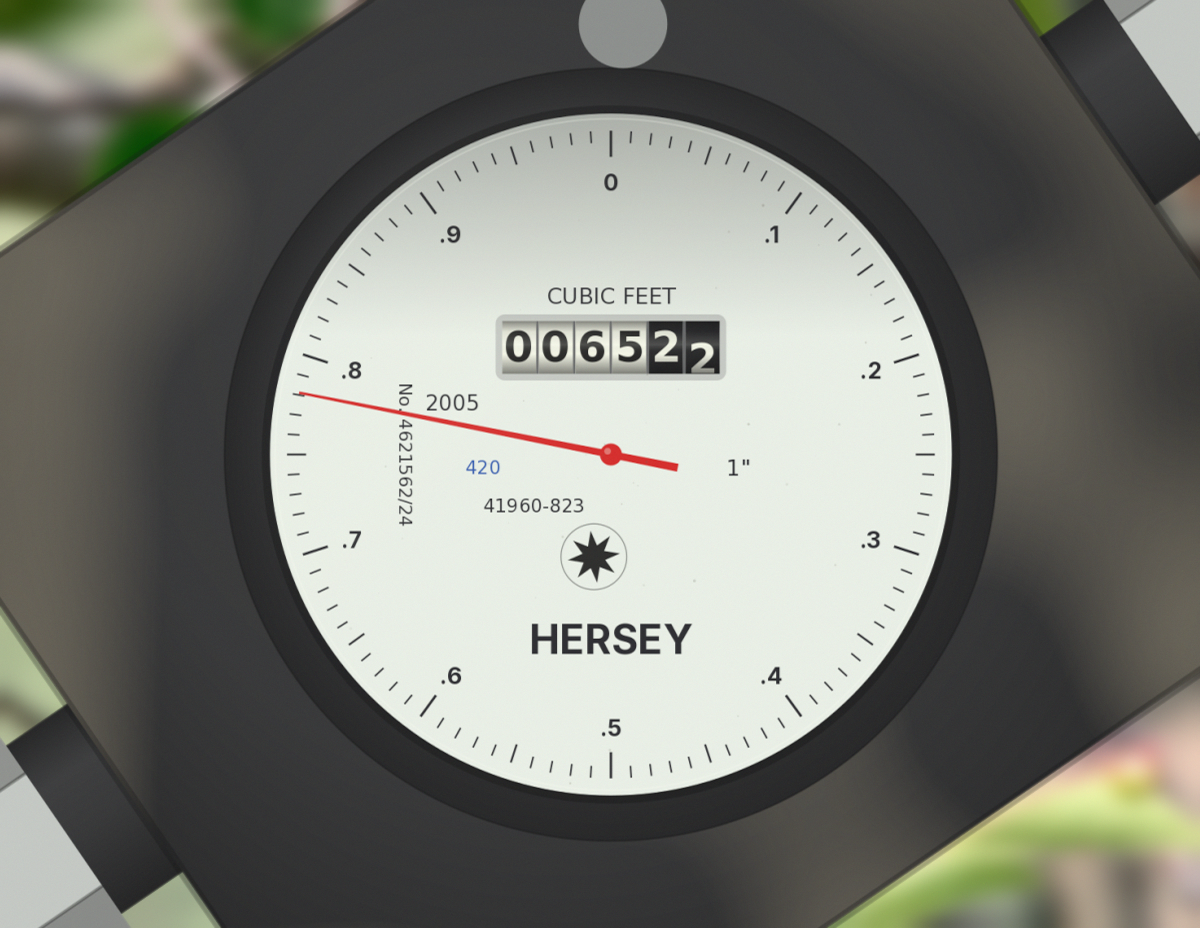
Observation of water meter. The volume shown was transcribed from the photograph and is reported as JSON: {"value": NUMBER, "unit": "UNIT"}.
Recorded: {"value": 6521.78, "unit": "ft³"}
